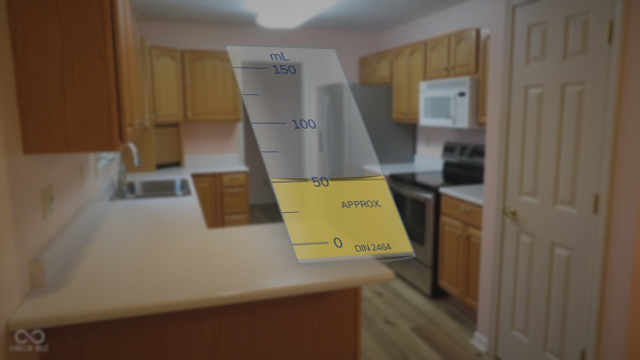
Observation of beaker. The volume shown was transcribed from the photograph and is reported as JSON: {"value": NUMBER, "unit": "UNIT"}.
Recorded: {"value": 50, "unit": "mL"}
